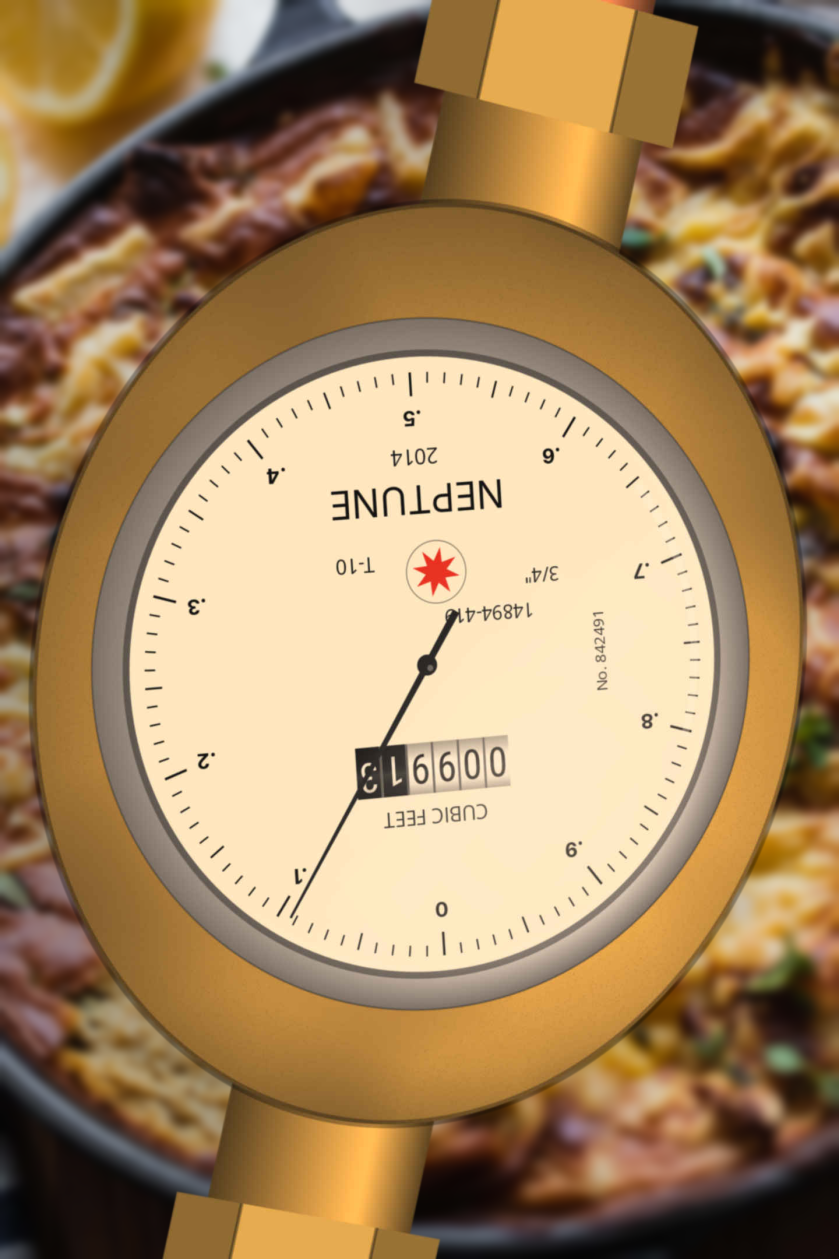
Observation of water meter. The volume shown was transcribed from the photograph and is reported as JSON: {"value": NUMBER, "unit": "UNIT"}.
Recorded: {"value": 9913.09, "unit": "ft³"}
